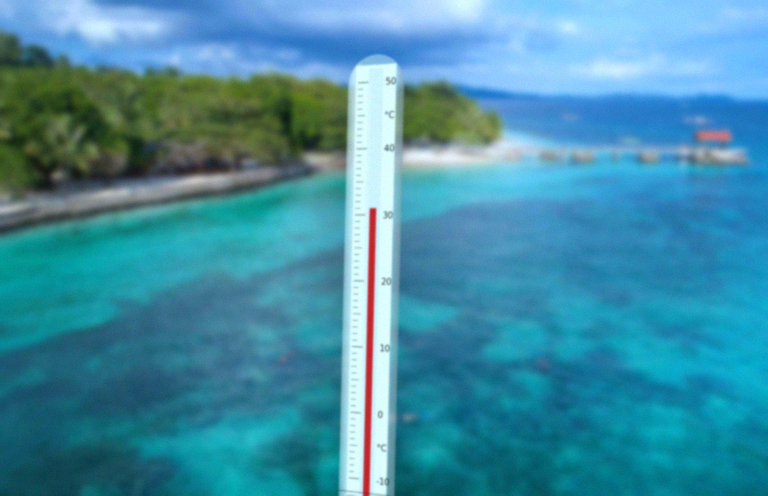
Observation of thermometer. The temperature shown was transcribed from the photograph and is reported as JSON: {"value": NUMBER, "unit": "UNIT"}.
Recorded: {"value": 31, "unit": "°C"}
